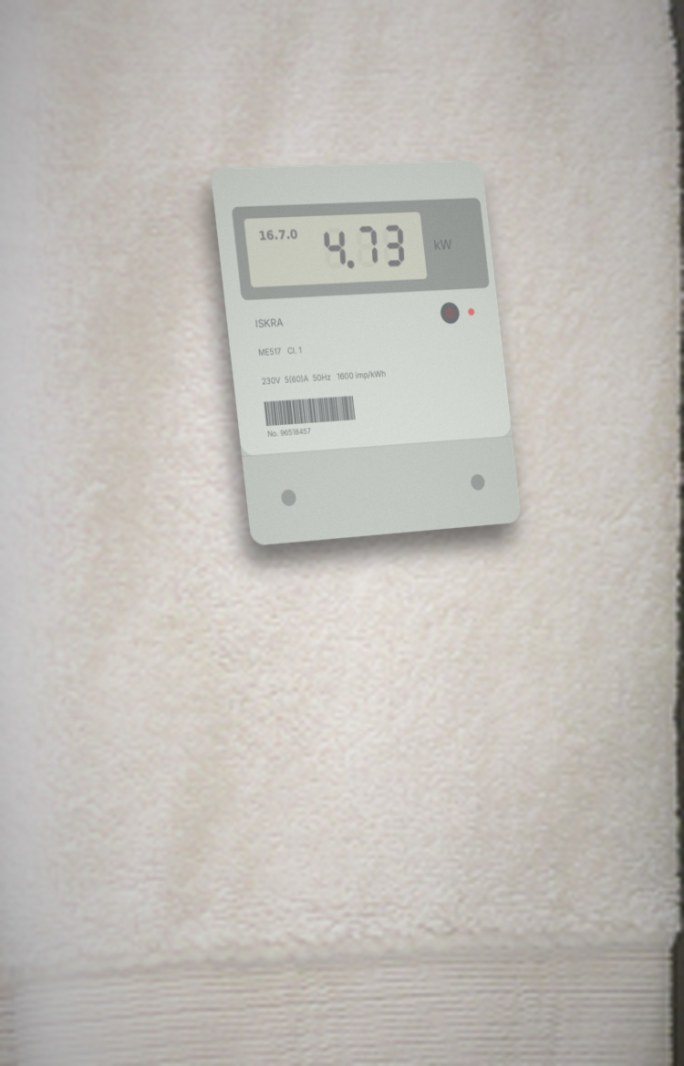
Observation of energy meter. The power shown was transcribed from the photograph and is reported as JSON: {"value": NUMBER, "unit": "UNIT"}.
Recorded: {"value": 4.73, "unit": "kW"}
